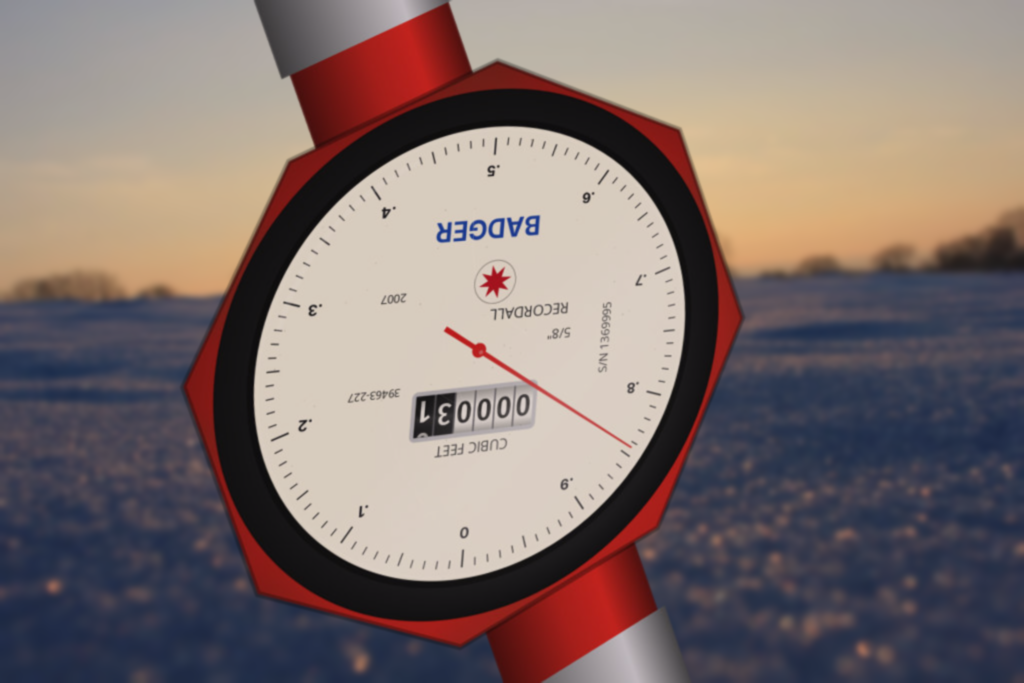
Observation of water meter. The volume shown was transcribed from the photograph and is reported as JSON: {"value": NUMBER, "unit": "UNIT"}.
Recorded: {"value": 30.84, "unit": "ft³"}
